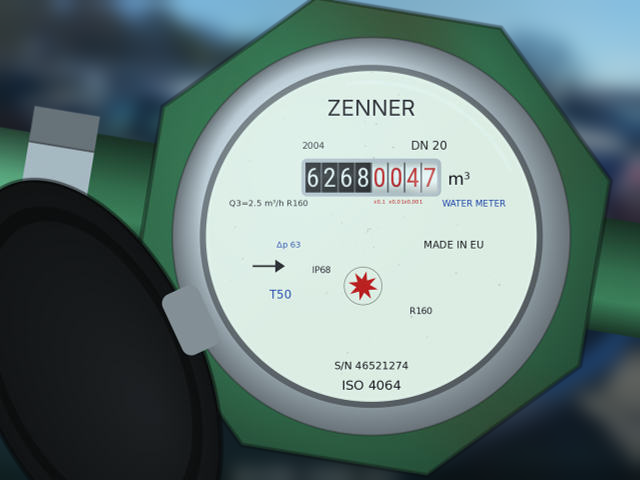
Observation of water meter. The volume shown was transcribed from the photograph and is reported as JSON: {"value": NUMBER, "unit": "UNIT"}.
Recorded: {"value": 6268.0047, "unit": "m³"}
